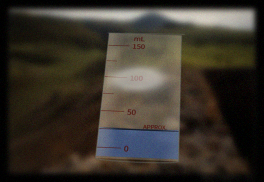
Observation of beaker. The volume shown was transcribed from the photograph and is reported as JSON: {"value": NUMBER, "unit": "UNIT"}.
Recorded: {"value": 25, "unit": "mL"}
